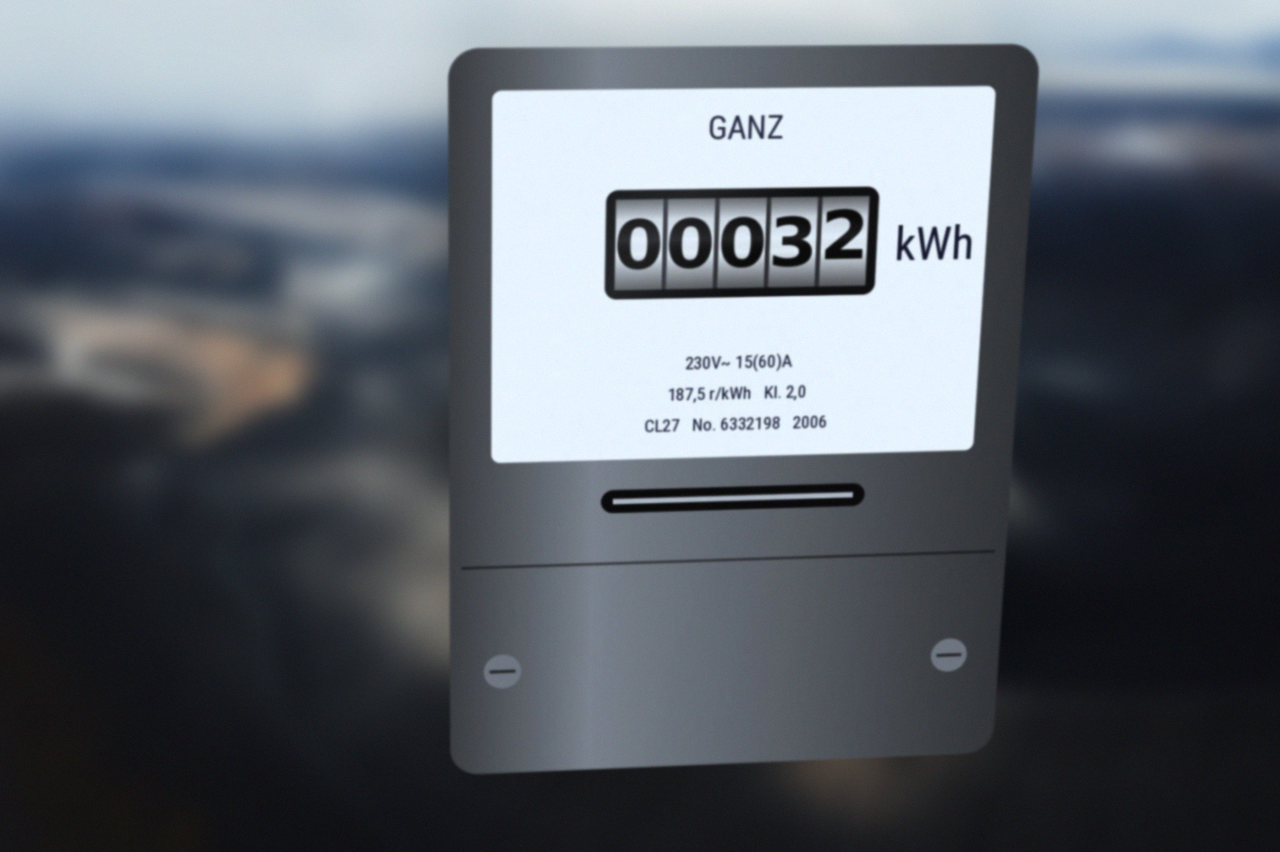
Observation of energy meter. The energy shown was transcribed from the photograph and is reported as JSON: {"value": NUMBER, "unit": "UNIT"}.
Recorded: {"value": 32, "unit": "kWh"}
